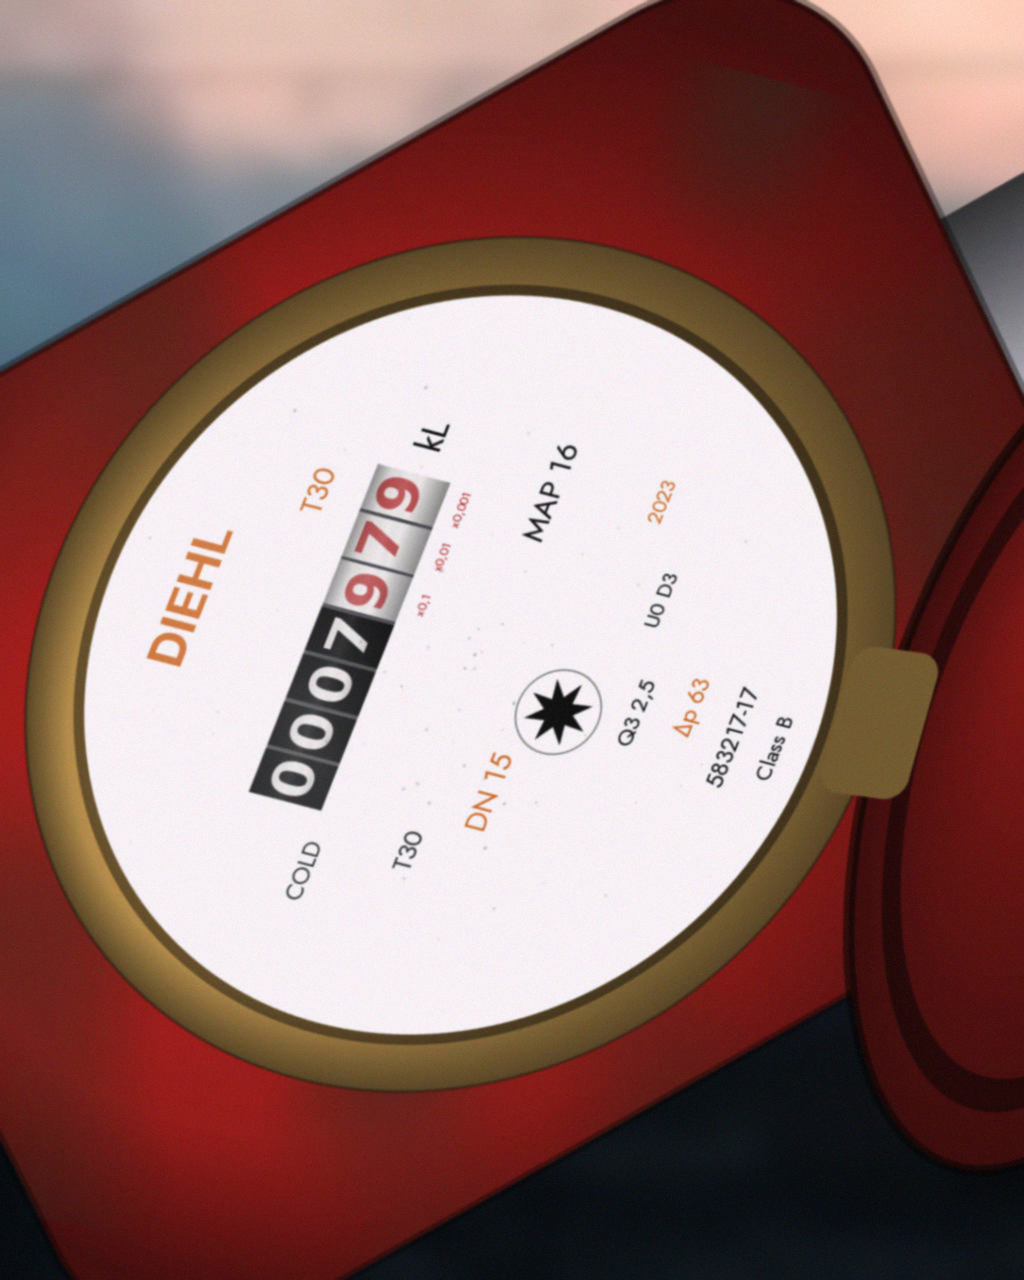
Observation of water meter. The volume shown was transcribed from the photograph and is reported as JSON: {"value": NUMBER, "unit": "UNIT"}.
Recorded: {"value": 7.979, "unit": "kL"}
